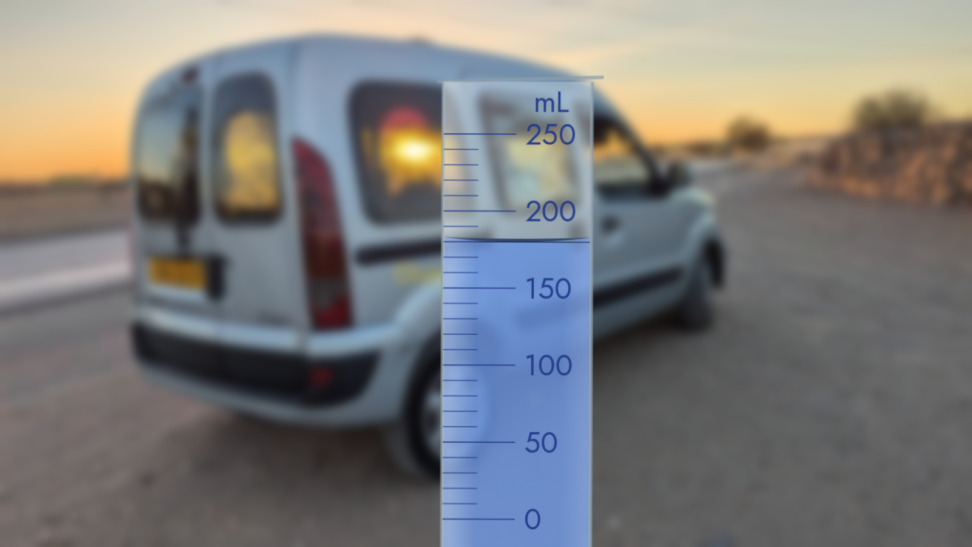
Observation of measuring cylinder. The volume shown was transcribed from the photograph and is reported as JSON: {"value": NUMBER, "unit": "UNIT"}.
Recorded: {"value": 180, "unit": "mL"}
